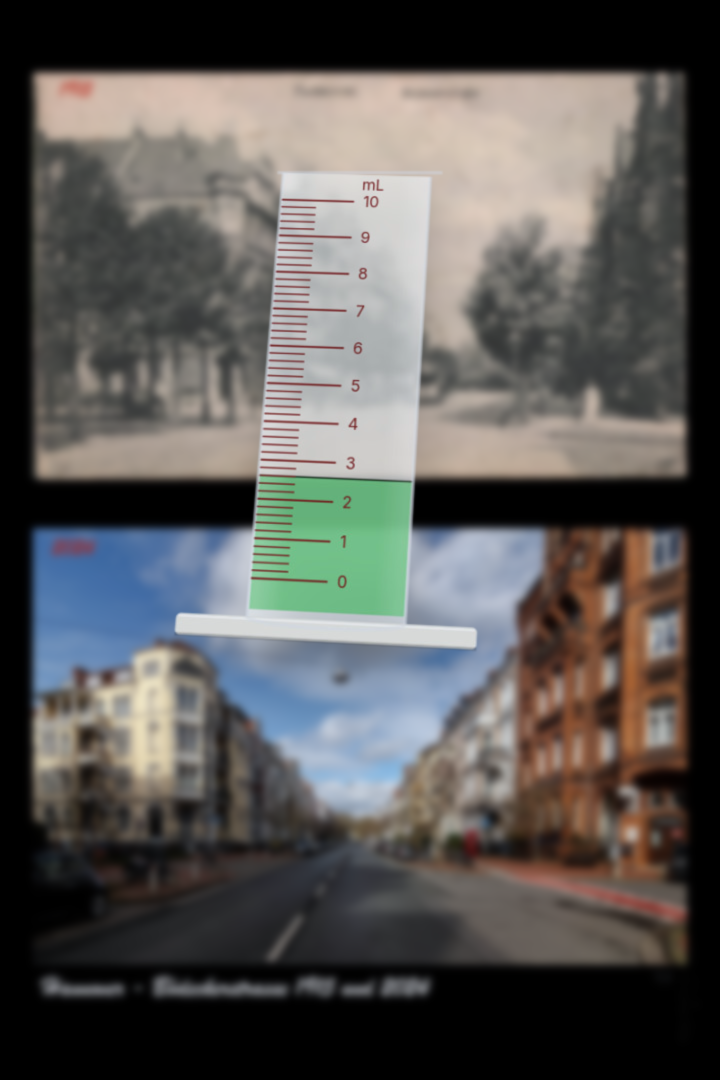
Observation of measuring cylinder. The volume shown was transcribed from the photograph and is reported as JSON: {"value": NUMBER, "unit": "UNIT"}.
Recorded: {"value": 2.6, "unit": "mL"}
